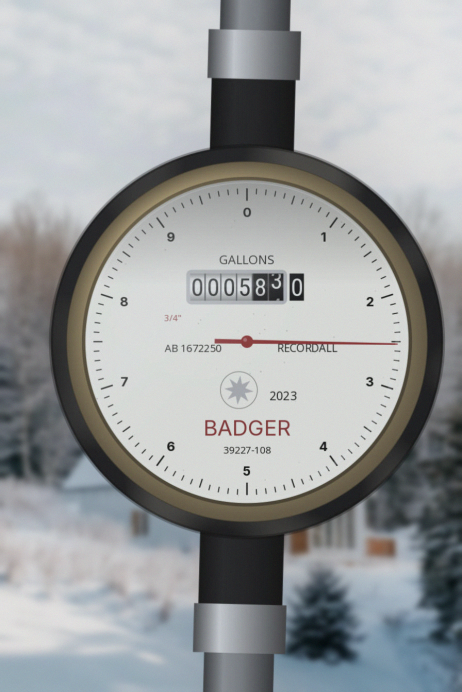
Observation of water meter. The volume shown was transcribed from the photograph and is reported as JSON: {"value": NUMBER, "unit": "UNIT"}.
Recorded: {"value": 5832.5, "unit": "gal"}
